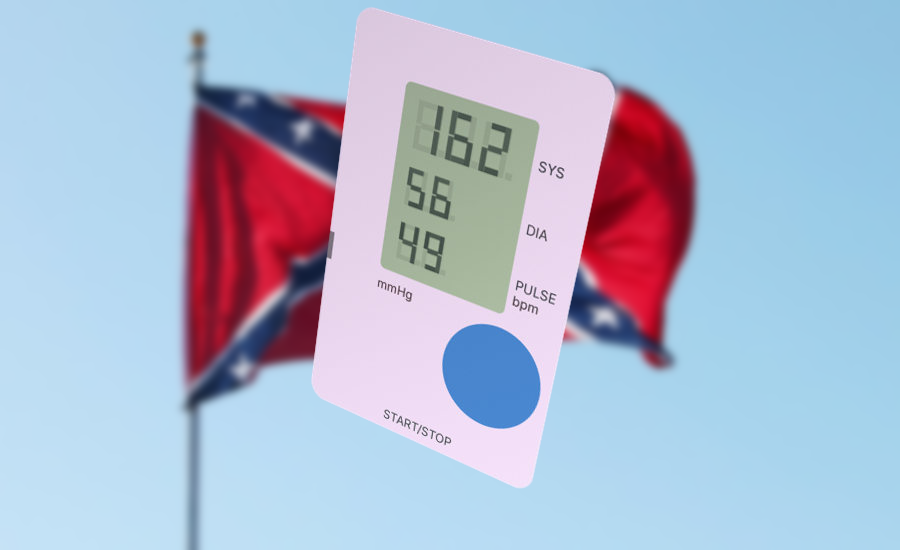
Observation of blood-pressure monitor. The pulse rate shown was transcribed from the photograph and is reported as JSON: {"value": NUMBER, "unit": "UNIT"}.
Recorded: {"value": 49, "unit": "bpm"}
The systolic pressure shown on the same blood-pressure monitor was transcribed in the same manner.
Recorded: {"value": 162, "unit": "mmHg"}
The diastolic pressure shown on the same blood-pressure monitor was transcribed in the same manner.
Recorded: {"value": 56, "unit": "mmHg"}
